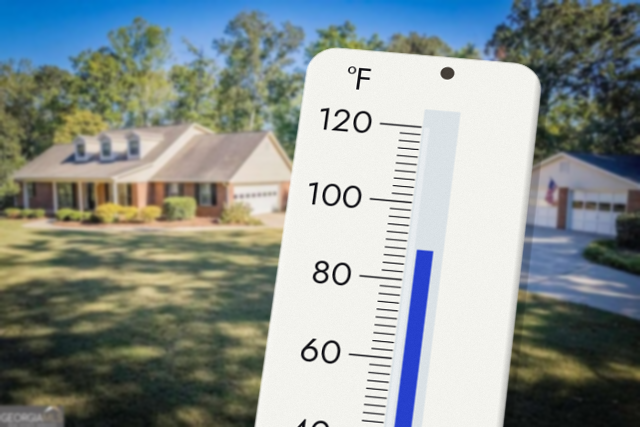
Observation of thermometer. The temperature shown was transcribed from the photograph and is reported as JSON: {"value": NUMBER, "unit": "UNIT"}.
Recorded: {"value": 88, "unit": "°F"}
